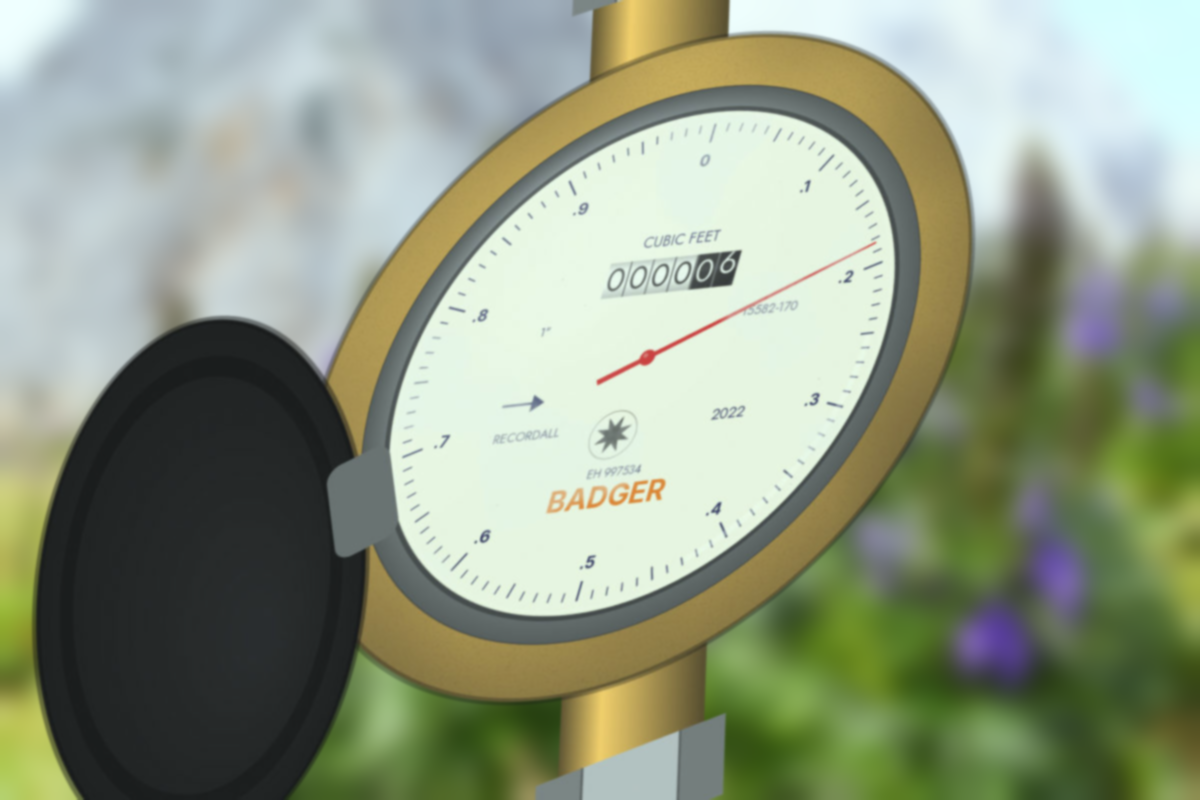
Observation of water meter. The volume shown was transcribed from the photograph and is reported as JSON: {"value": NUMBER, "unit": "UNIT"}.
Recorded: {"value": 6.18, "unit": "ft³"}
